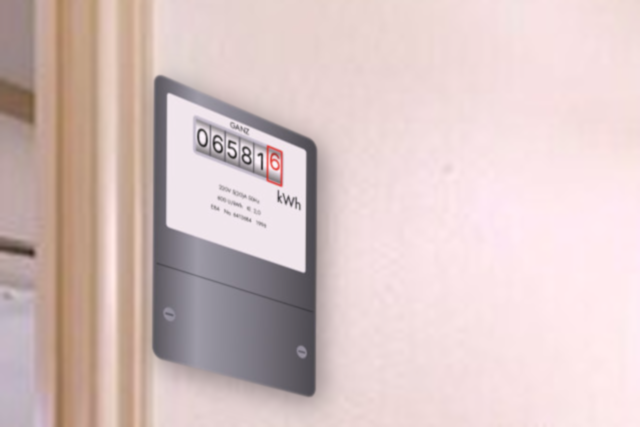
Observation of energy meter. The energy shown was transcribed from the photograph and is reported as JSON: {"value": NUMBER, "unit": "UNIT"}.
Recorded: {"value": 6581.6, "unit": "kWh"}
